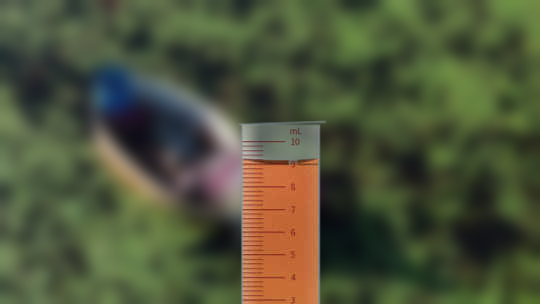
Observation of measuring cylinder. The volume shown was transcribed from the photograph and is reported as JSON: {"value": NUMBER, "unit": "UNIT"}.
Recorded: {"value": 9, "unit": "mL"}
